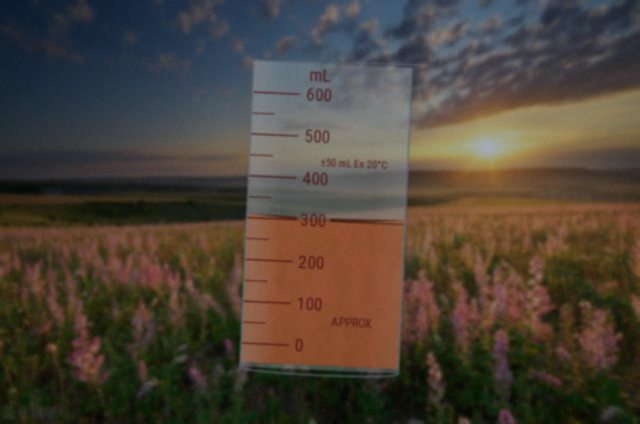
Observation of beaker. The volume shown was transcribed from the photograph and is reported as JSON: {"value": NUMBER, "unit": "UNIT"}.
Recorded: {"value": 300, "unit": "mL"}
